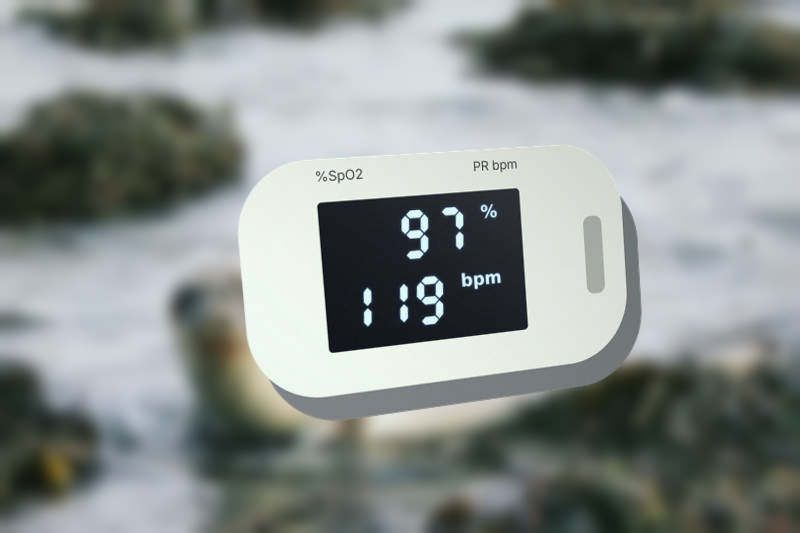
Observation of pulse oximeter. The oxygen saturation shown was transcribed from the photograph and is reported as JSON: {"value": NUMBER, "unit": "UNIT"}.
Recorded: {"value": 97, "unit": "%"}
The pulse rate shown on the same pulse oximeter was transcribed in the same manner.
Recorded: {"value": 119, "unit": "bpm"}
